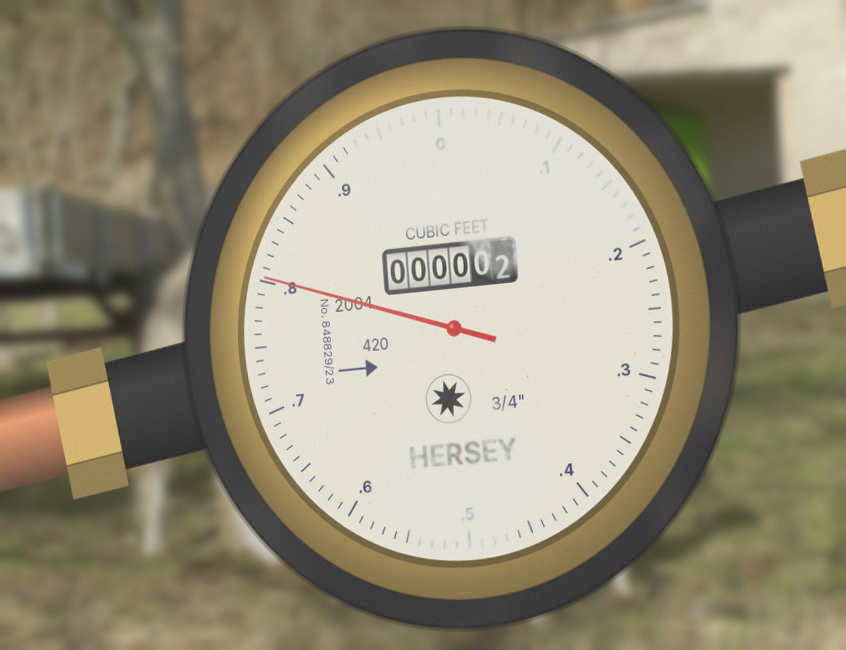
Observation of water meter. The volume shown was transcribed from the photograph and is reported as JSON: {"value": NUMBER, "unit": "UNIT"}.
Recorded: {"value": 1.80, "unit": "ft³"}
